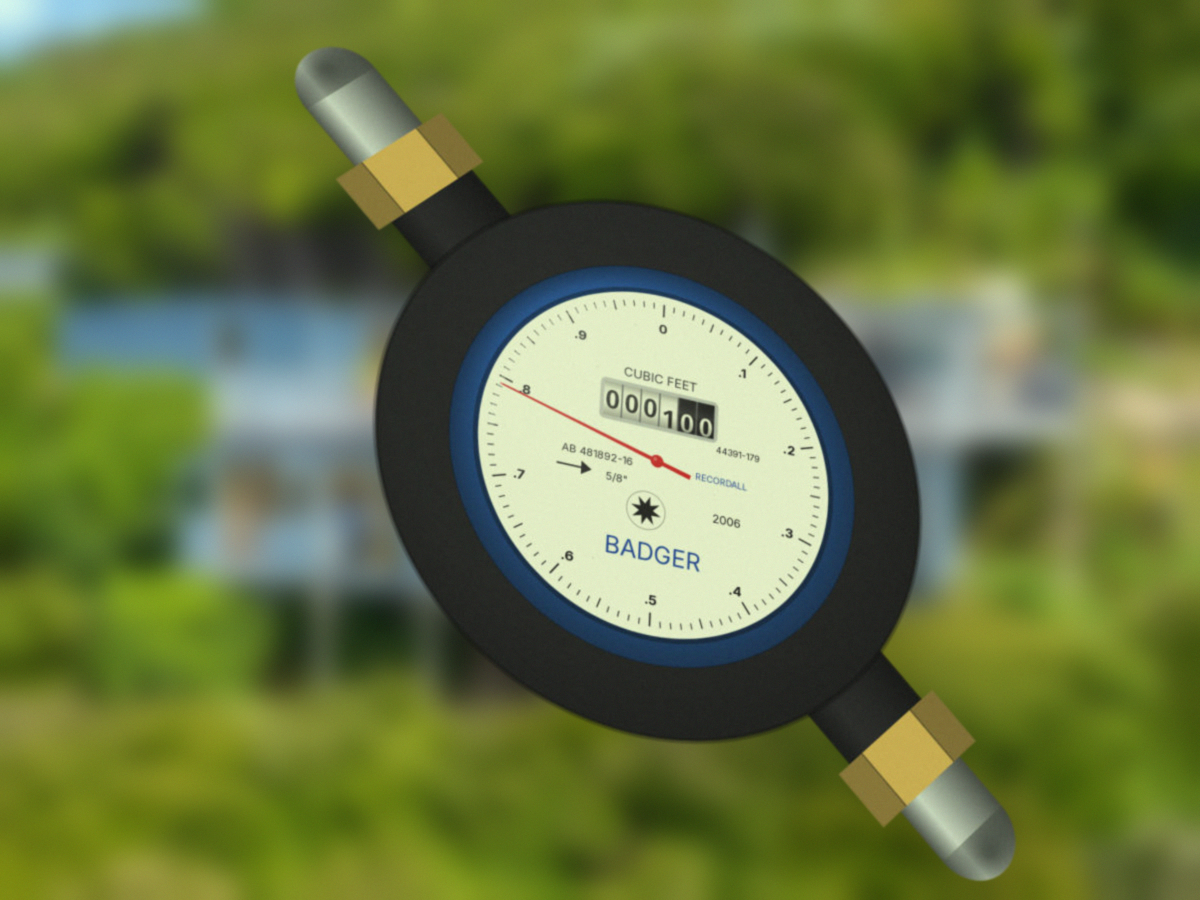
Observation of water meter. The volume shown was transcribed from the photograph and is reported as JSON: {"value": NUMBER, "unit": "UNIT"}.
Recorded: {"value": 99.79, "unit": "ft³"}
